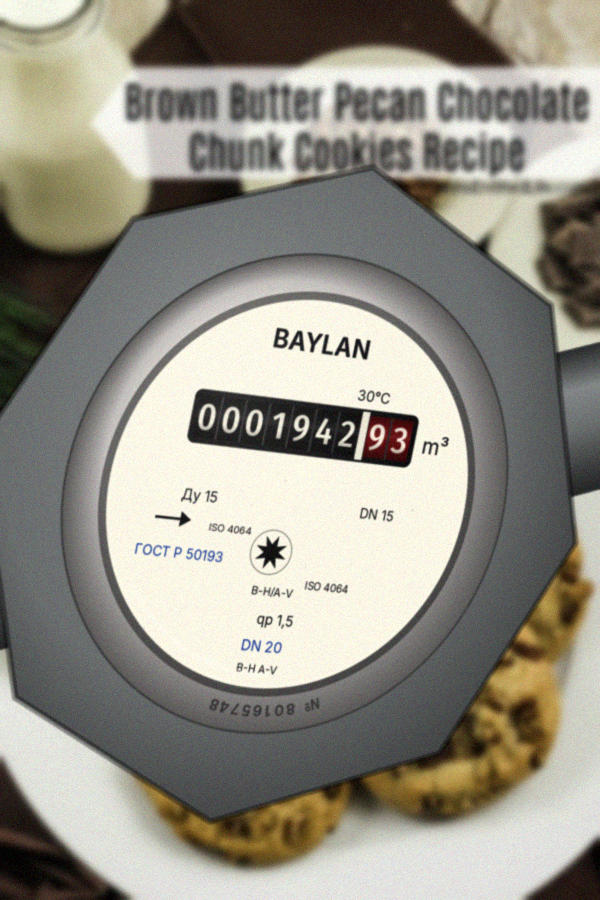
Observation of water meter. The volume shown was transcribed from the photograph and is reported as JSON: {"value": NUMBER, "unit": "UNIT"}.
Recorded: {"value": 1942.93, "unit": "m³"}
